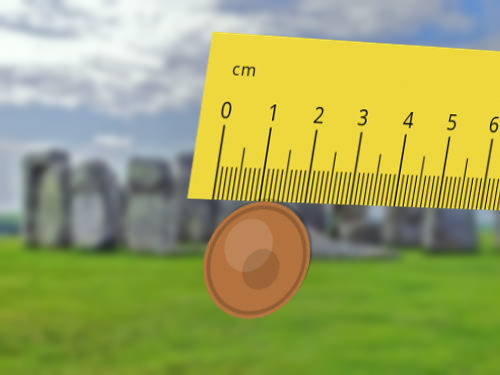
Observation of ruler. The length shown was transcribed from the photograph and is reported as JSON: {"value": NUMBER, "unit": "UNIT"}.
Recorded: {"value": 2.3, "unit": "cm"}
